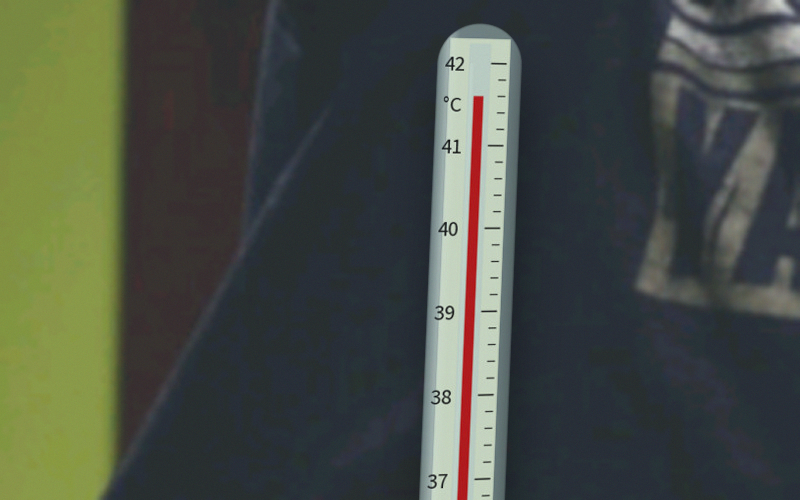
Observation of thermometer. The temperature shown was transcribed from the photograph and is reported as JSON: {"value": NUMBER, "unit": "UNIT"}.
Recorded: {"value": 41.6, "unit": "°C"}
